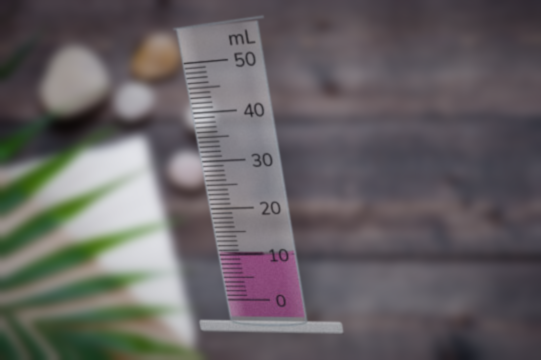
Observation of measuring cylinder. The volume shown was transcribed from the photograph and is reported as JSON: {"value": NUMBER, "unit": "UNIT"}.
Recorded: {"value": 10, "unit": "mL"}
